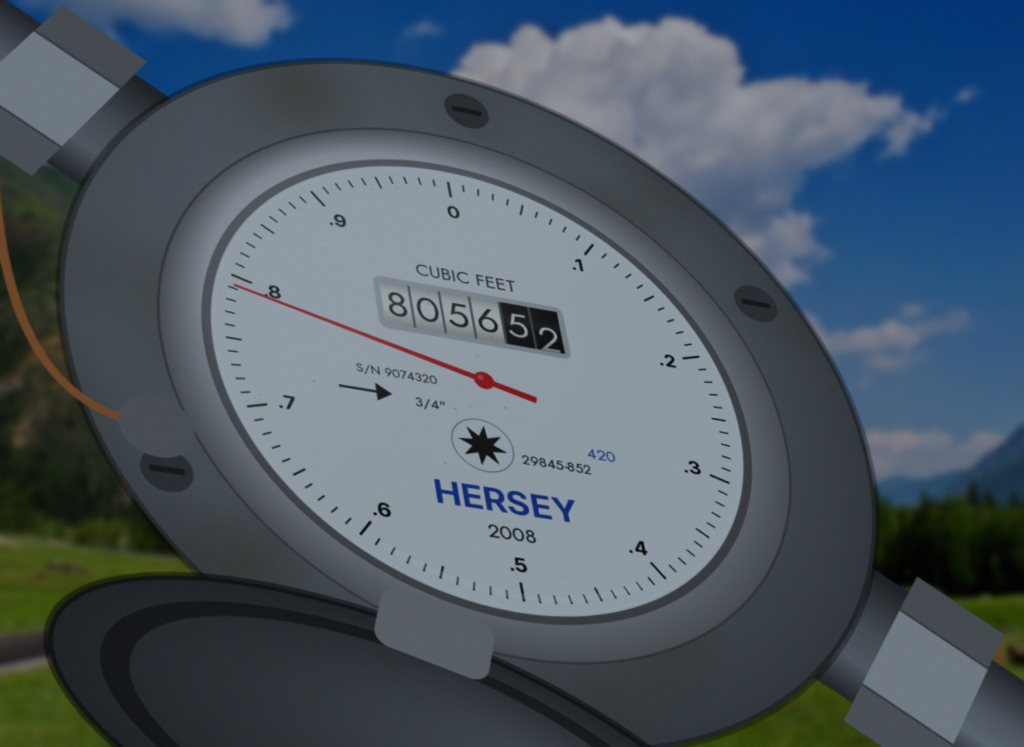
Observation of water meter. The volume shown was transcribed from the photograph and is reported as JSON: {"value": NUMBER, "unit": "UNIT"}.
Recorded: {"value": 805651.79, "unit": "ft³"}
